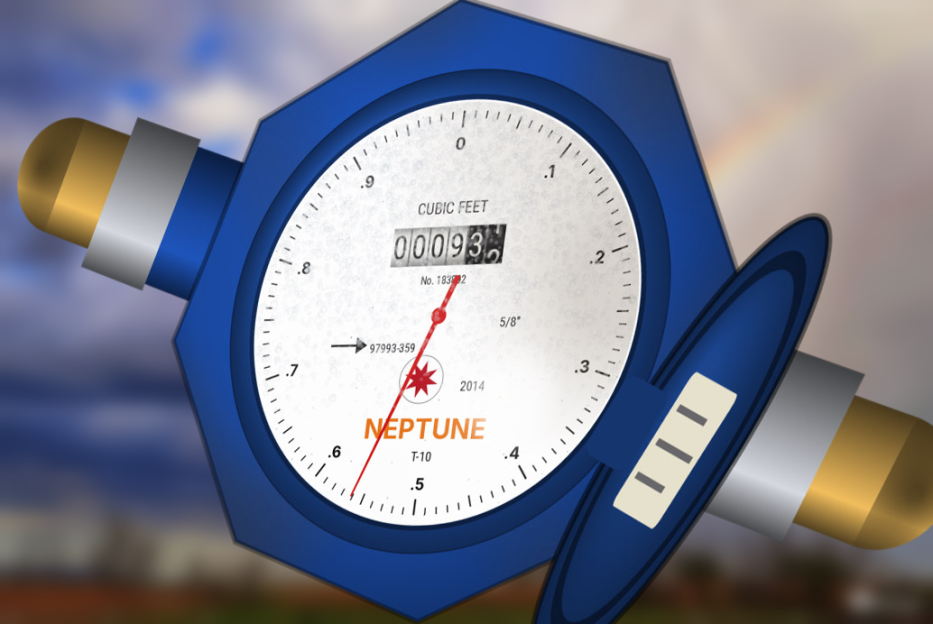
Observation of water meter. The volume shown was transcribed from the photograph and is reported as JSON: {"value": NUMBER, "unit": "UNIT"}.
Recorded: {"value": 931.56, "unit": "ft³"}
